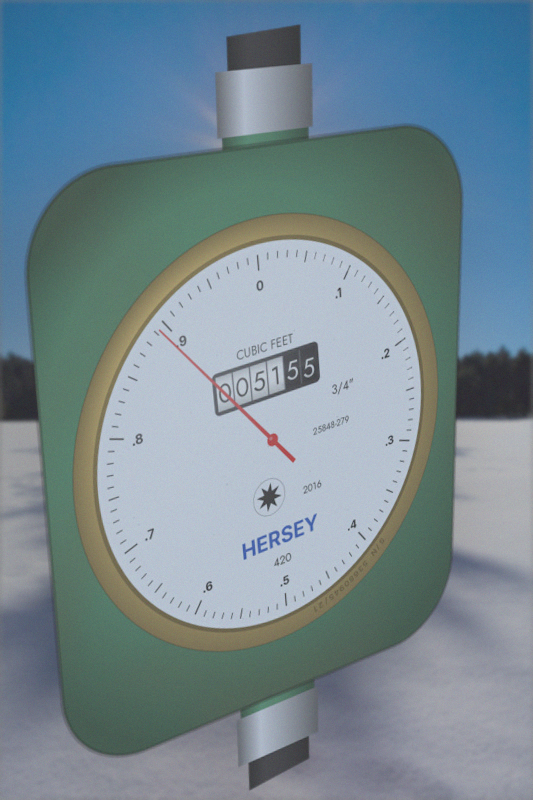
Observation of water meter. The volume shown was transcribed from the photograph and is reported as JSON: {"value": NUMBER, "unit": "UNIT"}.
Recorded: {"value": 5154.89, "unit": "ft³"}
